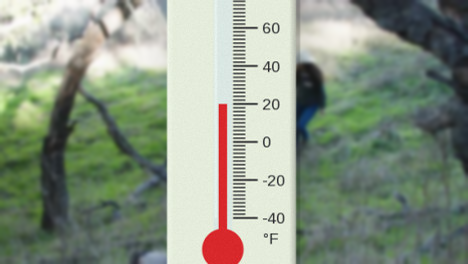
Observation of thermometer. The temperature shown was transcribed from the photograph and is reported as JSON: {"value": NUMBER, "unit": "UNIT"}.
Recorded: {"value": 20, "unit": "°F"}
